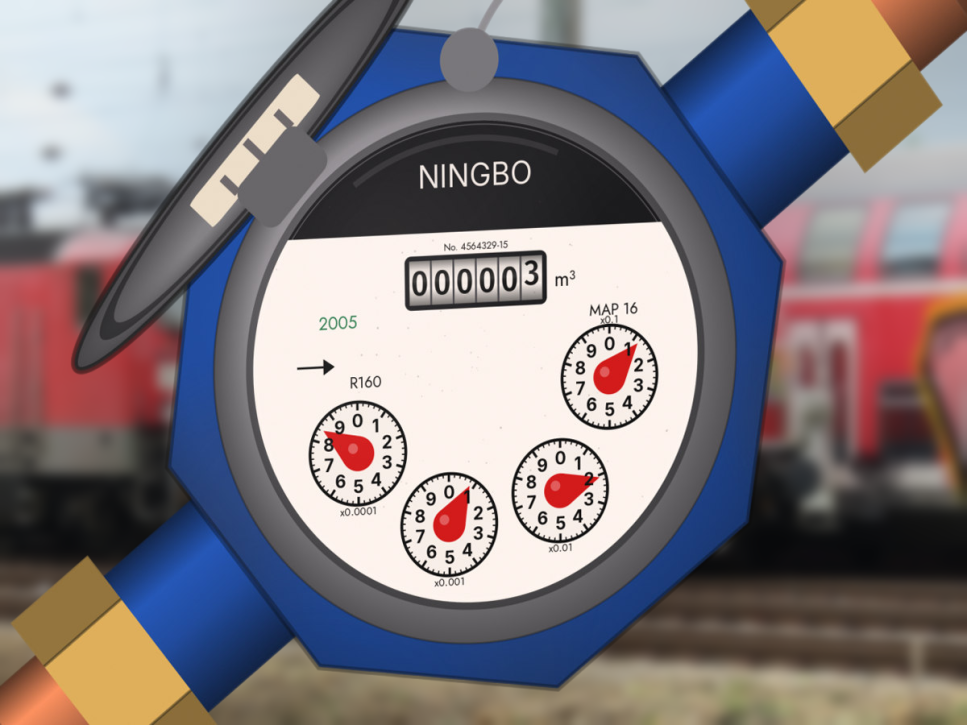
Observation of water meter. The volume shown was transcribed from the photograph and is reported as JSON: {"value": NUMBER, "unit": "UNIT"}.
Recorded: {"value": 3.1208, "unit": "m³"}
